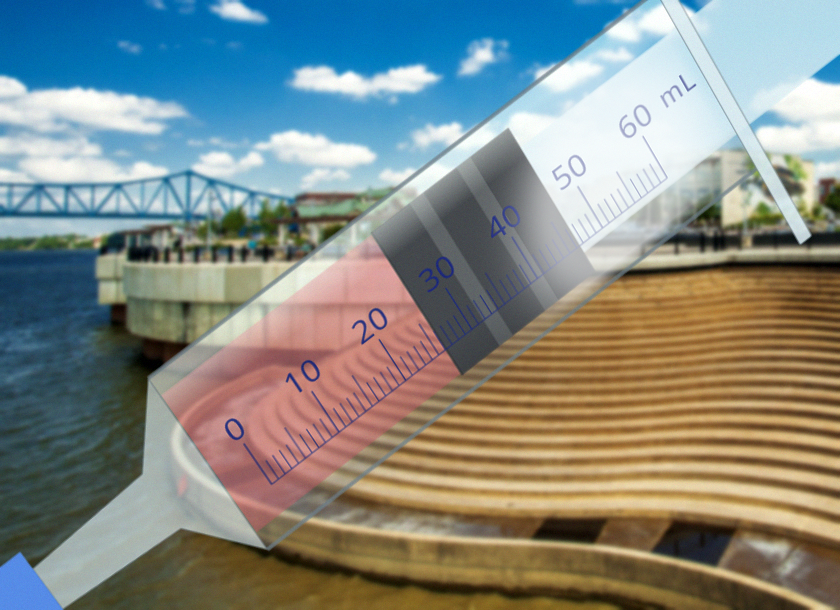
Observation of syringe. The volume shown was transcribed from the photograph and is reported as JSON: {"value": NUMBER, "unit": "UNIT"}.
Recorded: {"value": 26, "unit": "mL"}
